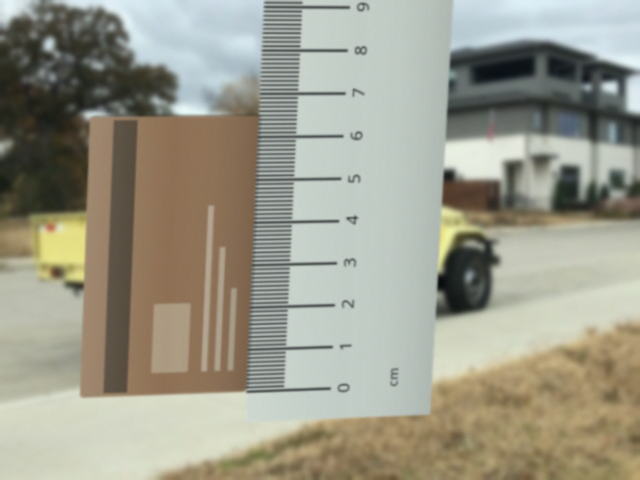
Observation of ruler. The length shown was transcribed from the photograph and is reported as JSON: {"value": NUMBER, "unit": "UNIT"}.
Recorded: {"value": 6.5, "unit": "cm"}
